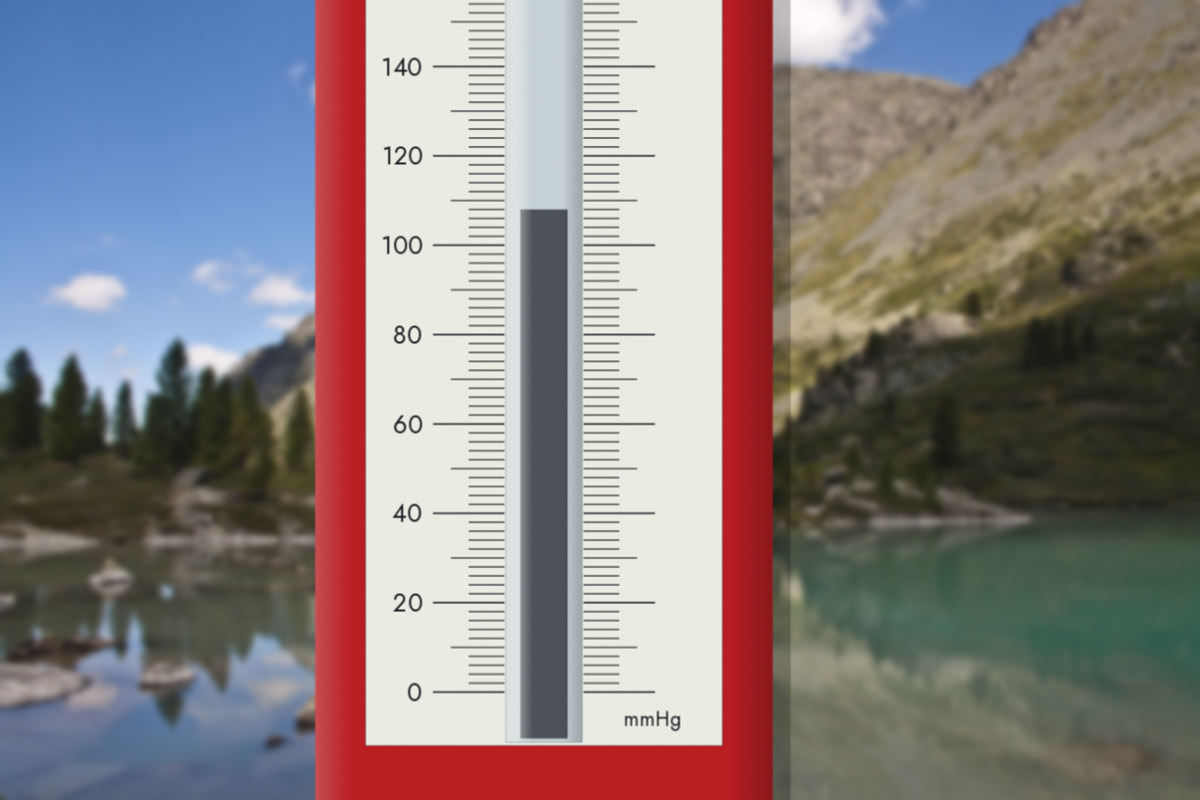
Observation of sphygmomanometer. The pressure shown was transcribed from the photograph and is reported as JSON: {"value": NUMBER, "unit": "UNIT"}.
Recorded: {"value": 108, "unit": "mmHg"}
